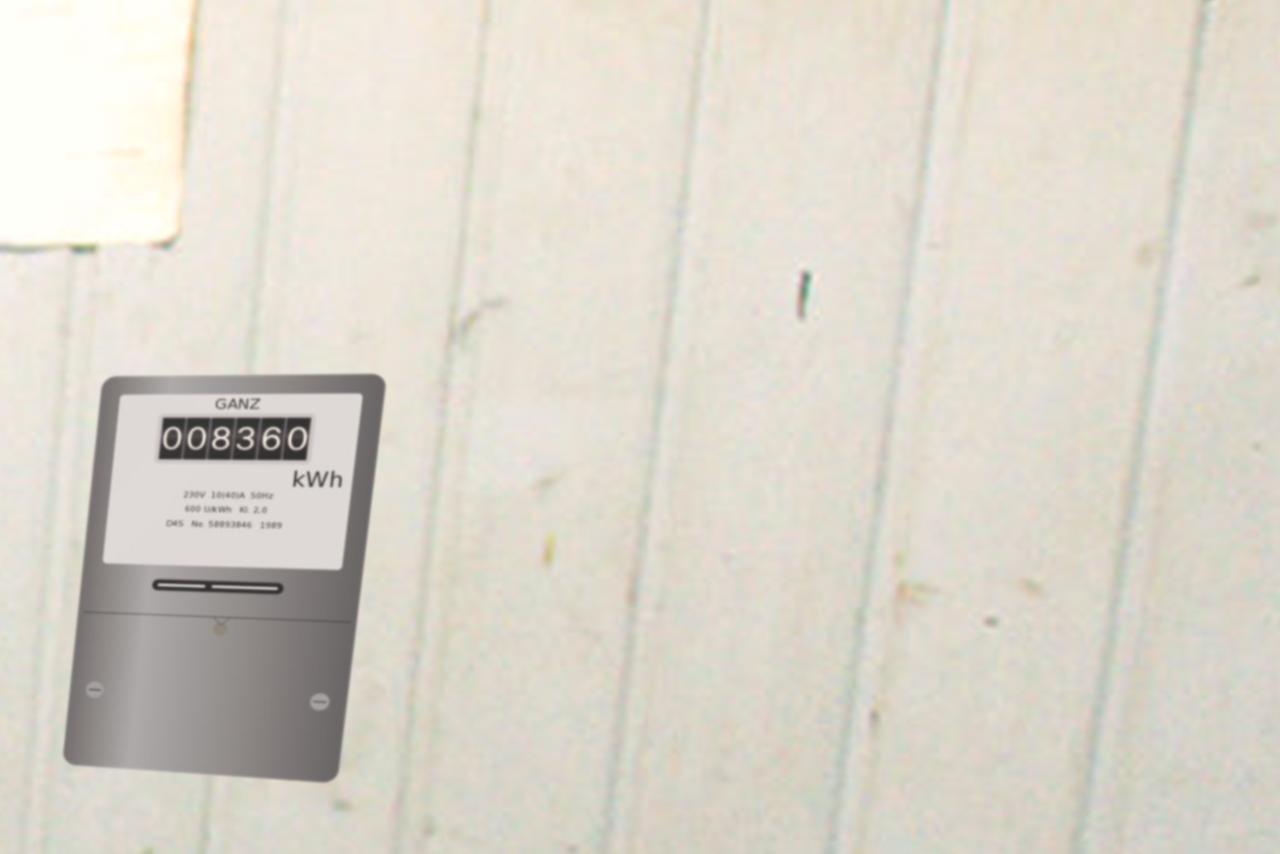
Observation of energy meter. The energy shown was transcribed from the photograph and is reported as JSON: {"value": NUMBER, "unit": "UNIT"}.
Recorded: {"value": 8360, "unit": "kWh"}
